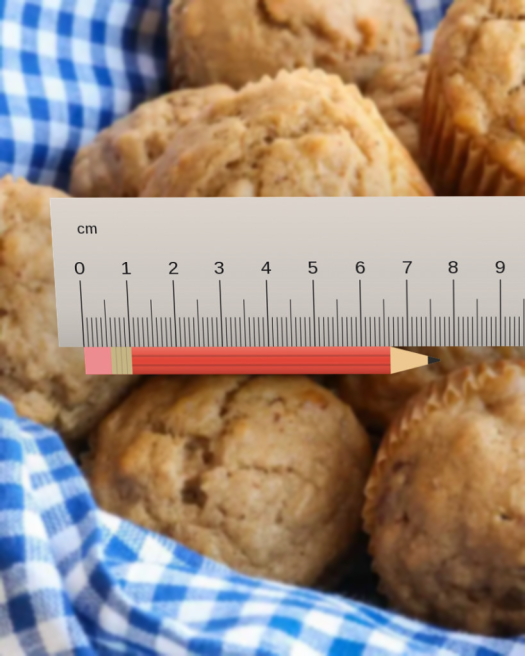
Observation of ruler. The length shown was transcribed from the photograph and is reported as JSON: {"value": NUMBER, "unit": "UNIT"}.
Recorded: {"value": 7.7, "unit": "cm"}
